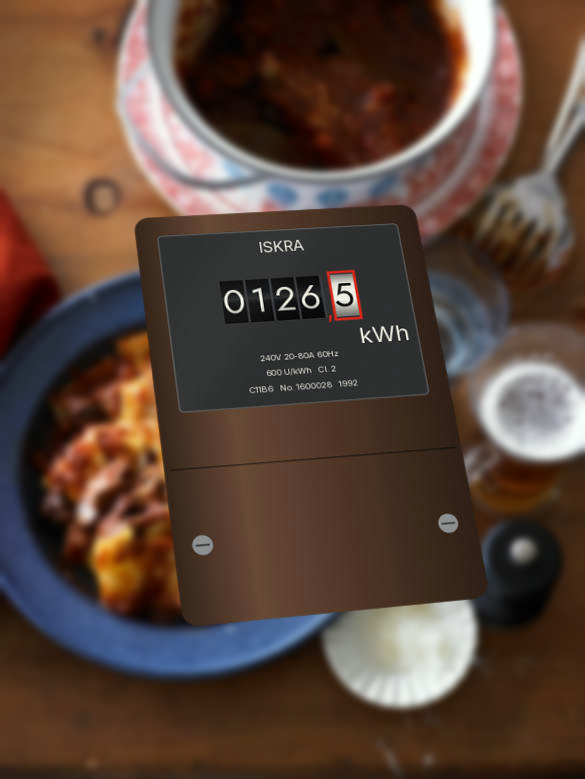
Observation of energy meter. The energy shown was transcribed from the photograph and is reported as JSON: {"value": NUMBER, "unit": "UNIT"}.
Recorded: {"value": 126.5, "unit": "kWh"}
